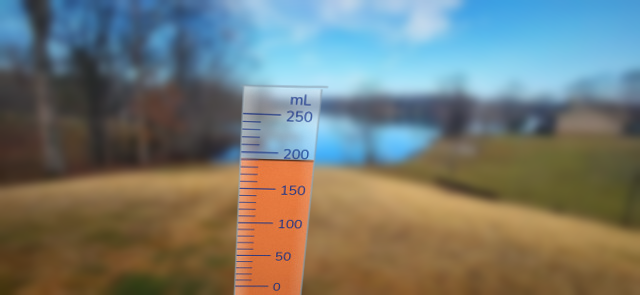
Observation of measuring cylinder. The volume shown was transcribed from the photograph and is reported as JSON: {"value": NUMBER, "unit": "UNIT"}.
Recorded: {"value": 190, "unit": "mL"}
